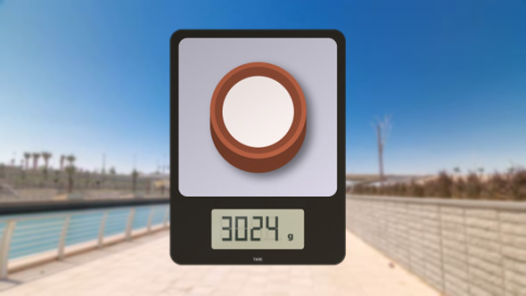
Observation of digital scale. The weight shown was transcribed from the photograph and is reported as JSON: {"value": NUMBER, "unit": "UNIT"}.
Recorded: {"value": 3024, "unit": "g"}
